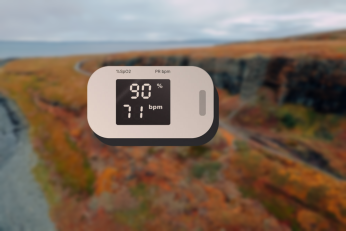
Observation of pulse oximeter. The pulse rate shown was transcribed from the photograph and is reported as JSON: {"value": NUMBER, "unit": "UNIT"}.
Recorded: {"value": 71, "unit": "bpm"}
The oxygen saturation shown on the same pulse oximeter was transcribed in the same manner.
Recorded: {"value": 90, "unit": "%"}
